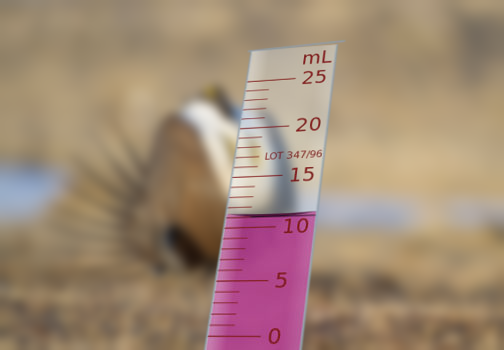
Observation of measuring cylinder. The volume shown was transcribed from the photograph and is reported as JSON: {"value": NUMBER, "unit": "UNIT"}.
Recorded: {"value": 11, "unit": "mL"}
